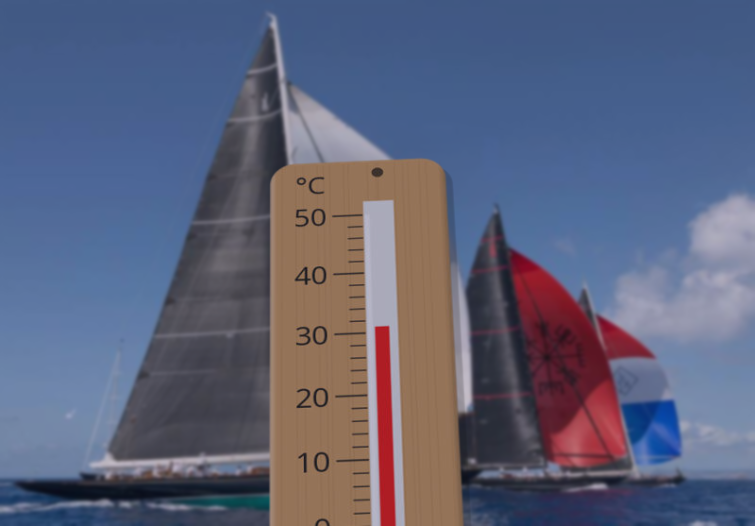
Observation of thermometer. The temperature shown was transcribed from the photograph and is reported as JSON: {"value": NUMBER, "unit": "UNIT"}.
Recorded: {"value": 31, "unit": "°C"}
